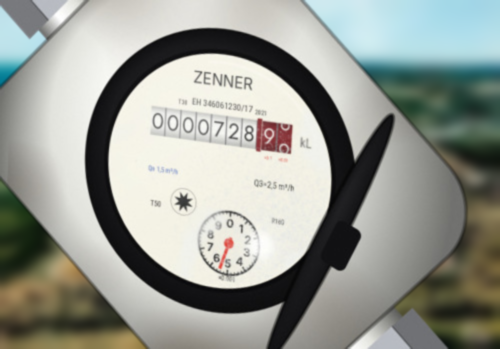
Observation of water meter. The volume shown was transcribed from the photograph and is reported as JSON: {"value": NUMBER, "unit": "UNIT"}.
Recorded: {"value": 728.985, "unit": "kL"}
